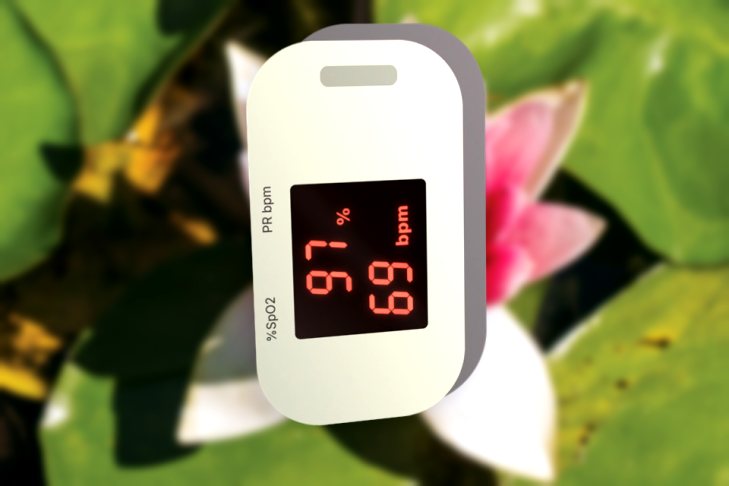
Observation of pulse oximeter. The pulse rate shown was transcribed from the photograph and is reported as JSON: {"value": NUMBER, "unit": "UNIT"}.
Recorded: {"value": 69, "unit": "bpm"}
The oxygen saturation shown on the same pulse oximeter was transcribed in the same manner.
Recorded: {"value": 97, "unit": "%"}
